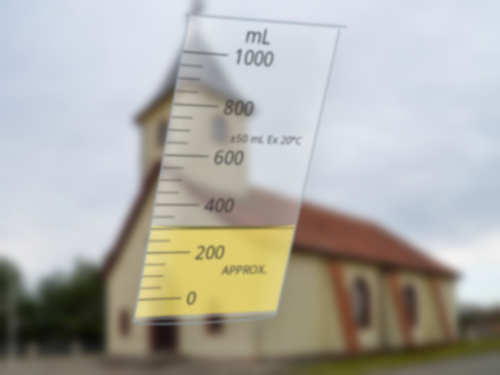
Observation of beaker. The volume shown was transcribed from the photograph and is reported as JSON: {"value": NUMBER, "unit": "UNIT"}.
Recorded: {"value": 300, "unit": "mL"}
